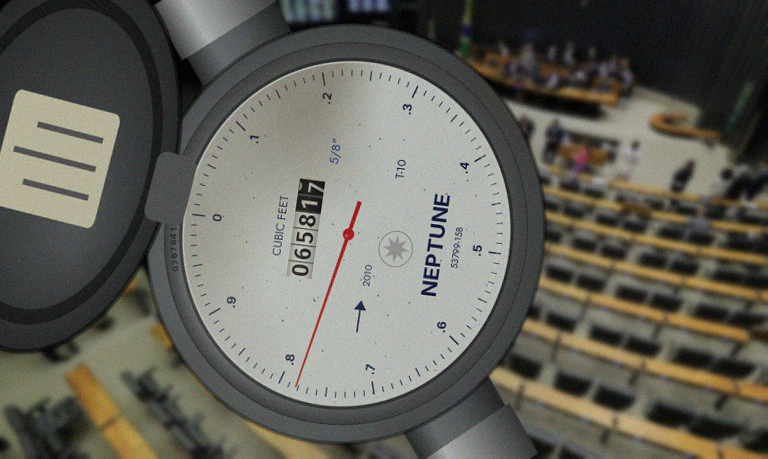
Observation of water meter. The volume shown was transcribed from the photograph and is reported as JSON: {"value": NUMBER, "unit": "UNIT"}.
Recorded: {"value": 65816.78, "unit": "ft³"}
